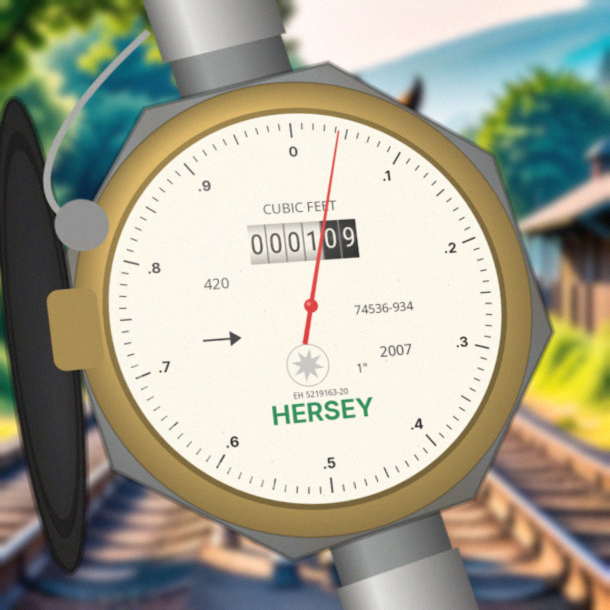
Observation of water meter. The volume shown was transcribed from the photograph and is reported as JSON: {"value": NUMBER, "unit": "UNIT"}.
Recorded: {"value": 109.04, "unit": "ft³"}
